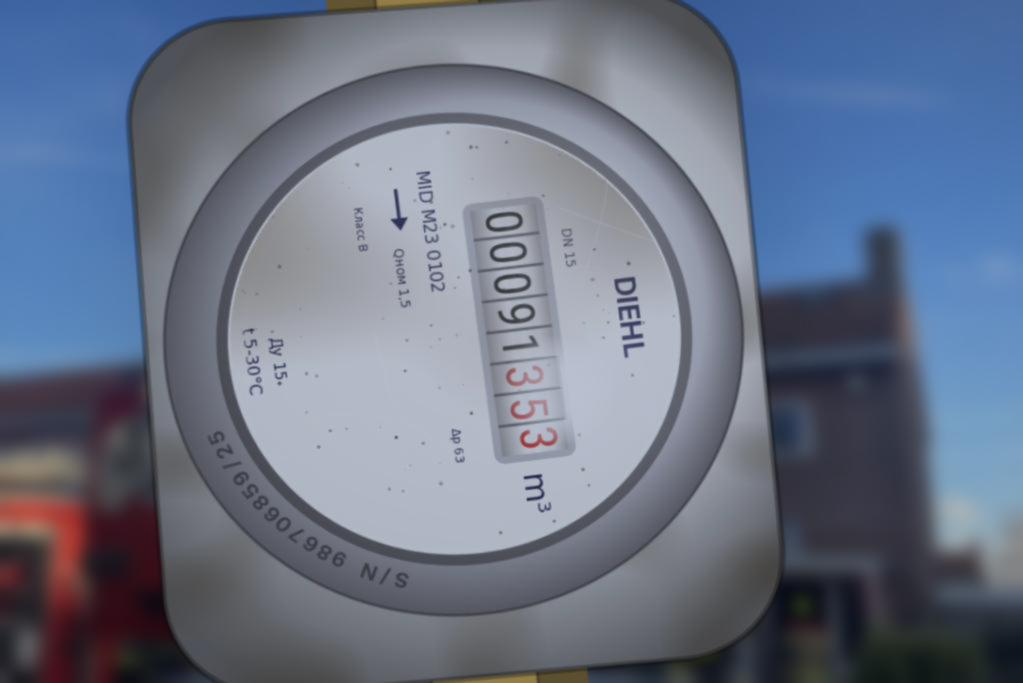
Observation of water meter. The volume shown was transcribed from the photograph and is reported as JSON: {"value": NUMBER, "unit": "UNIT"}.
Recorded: {"value": 91.353, "unit": "m³"}
